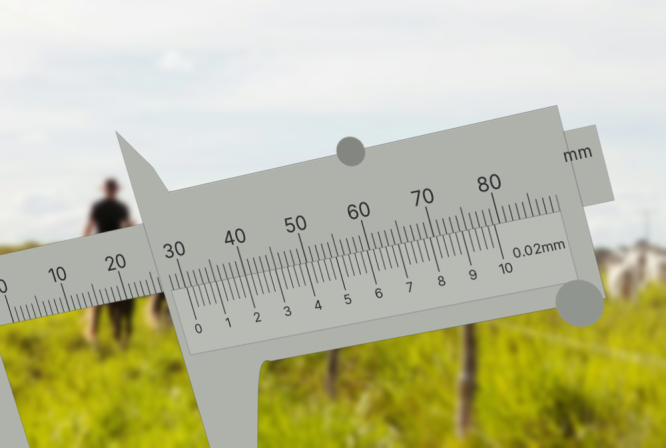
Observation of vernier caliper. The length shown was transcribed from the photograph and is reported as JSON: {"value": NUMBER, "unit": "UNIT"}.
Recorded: {"value": 30.2, "unit": "mm"}
